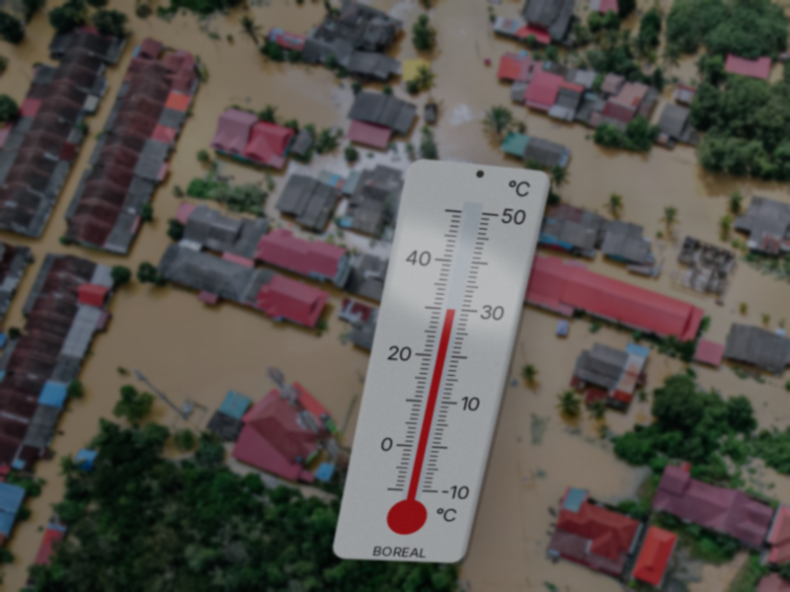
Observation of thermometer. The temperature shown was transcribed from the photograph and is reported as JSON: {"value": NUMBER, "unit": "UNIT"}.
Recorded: {"value": 30, "unit": "°C"}
